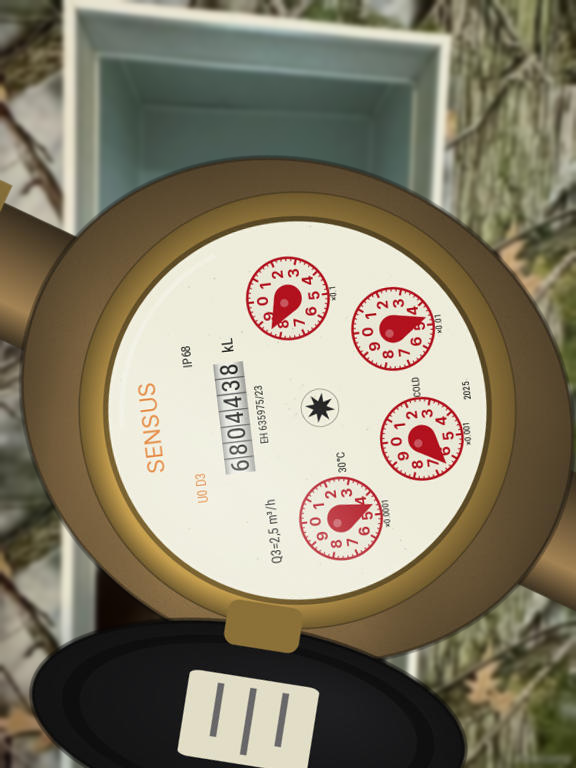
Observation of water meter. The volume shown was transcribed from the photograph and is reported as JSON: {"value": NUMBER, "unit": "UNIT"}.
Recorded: {"value": 6804438.8464, "unit": "kL"}
